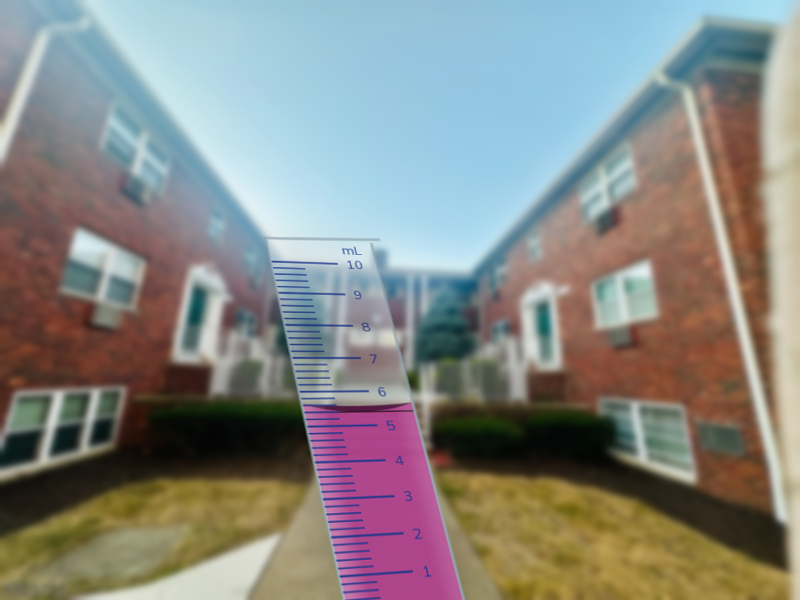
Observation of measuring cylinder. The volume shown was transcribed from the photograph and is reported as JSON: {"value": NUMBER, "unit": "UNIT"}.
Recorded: {"value": 5.4, "unit": "mL"}
